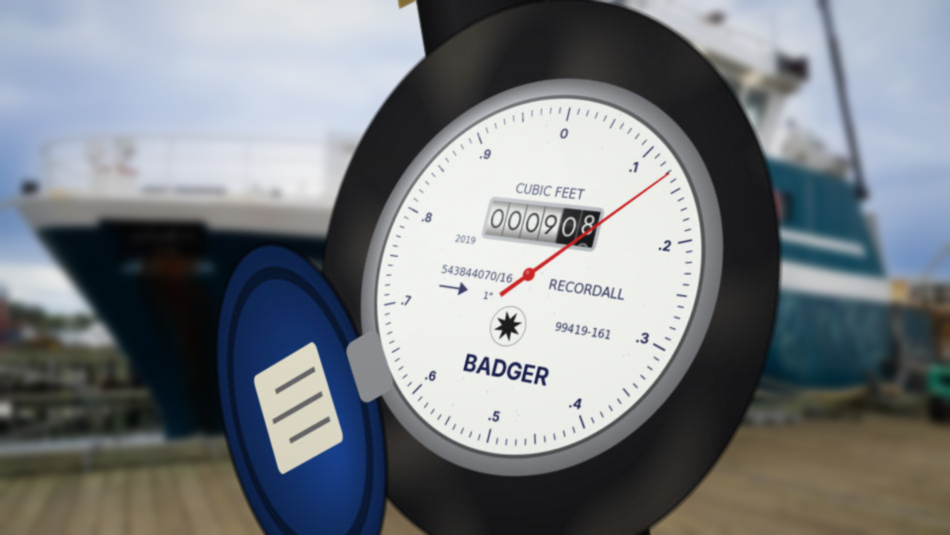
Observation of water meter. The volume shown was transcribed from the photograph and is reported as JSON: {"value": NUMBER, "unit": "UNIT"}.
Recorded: {"value": 908.13, "unit": "ft³"}
